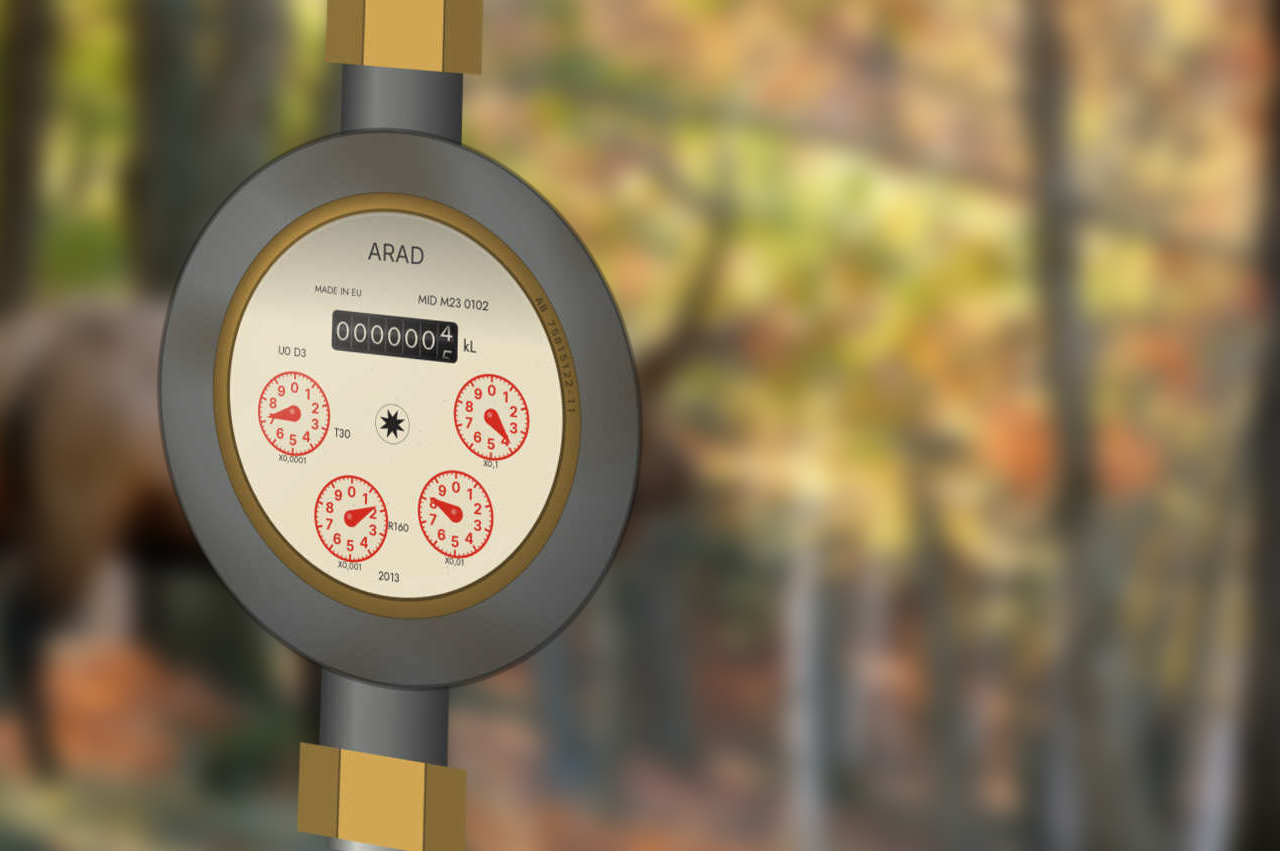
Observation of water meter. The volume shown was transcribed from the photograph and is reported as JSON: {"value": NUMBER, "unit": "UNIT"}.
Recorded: {"value": 4.3817, "unit": "kL"}
